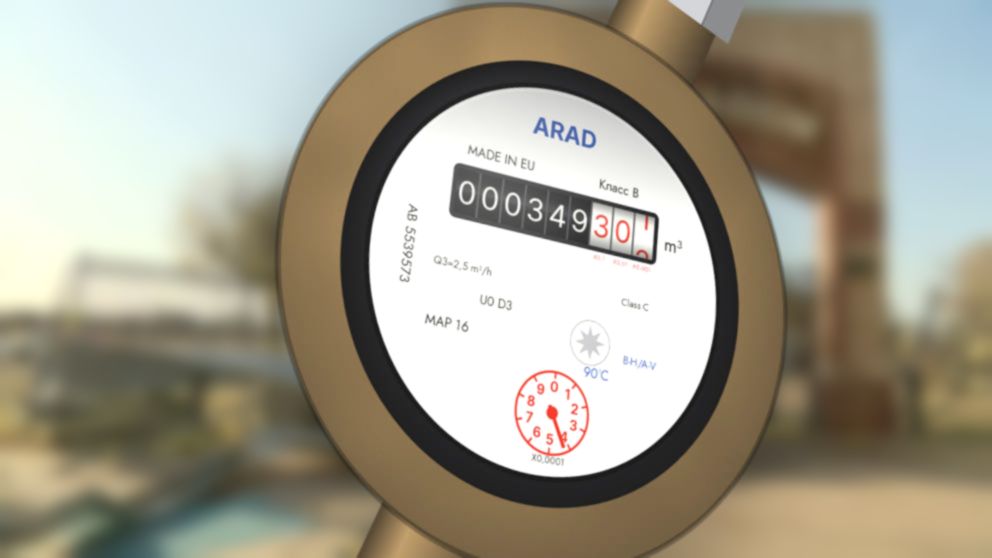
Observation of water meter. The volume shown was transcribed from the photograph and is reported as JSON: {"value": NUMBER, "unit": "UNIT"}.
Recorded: {"value": 349.3014, "unit": "m³"}
